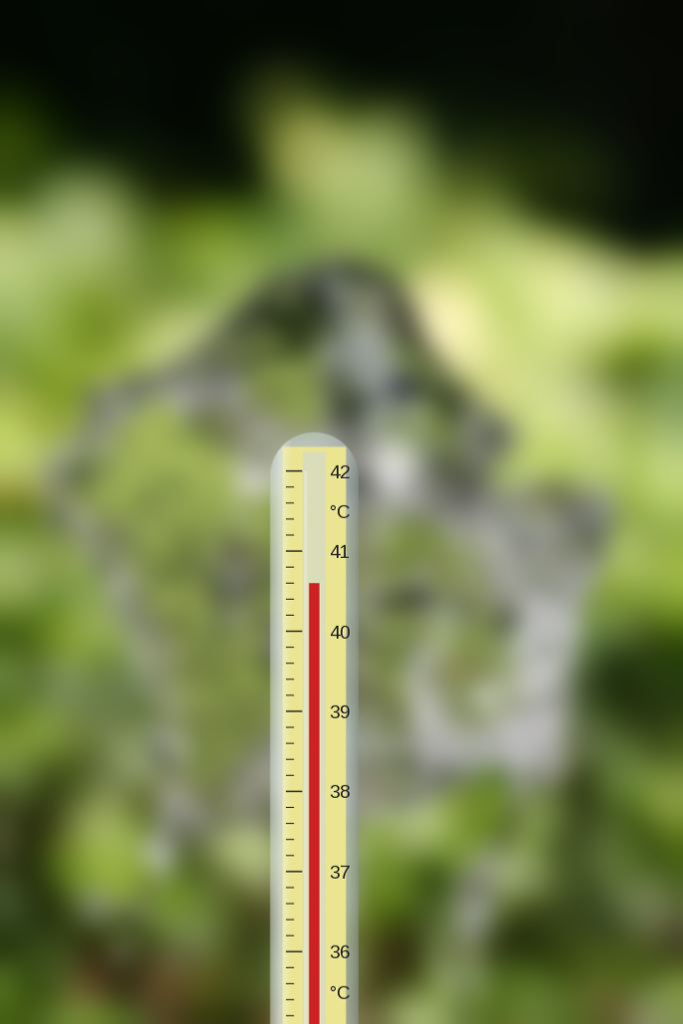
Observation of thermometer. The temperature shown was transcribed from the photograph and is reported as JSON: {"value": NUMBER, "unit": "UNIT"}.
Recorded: {"value": 40.6, "unit": "°C"}
